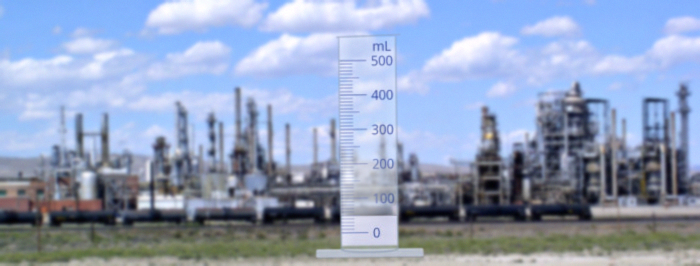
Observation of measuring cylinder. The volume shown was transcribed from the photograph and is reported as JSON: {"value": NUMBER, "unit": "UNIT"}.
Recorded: {"value": 50, "unit": "mL"}
